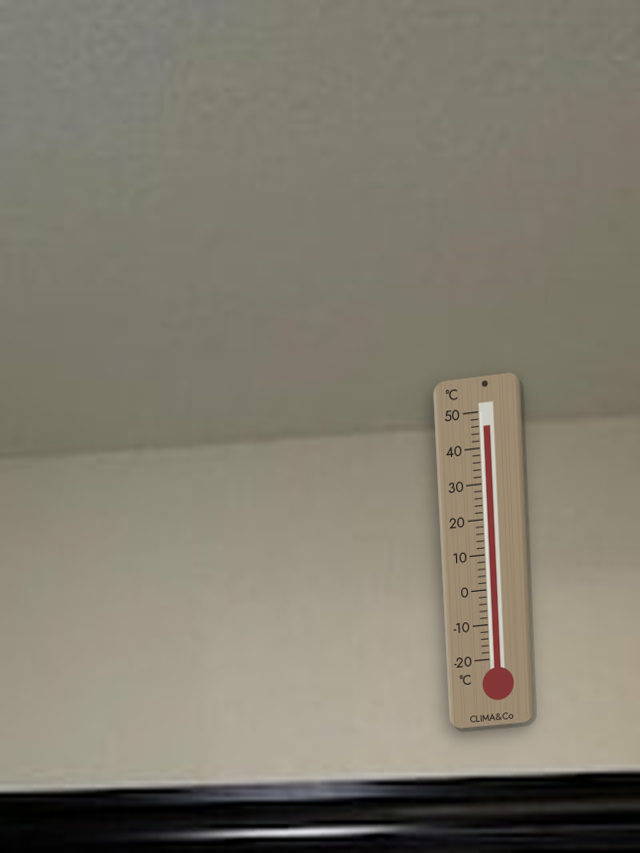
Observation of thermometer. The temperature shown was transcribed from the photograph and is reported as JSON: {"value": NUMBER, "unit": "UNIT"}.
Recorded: {"value": 46, "unit": "°C"}
